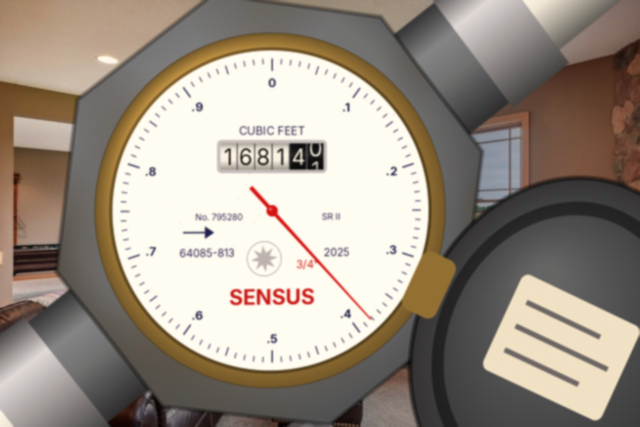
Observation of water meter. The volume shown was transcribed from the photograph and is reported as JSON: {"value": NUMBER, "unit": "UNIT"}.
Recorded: {"value": 168140.38, "unit": "ft³"}
